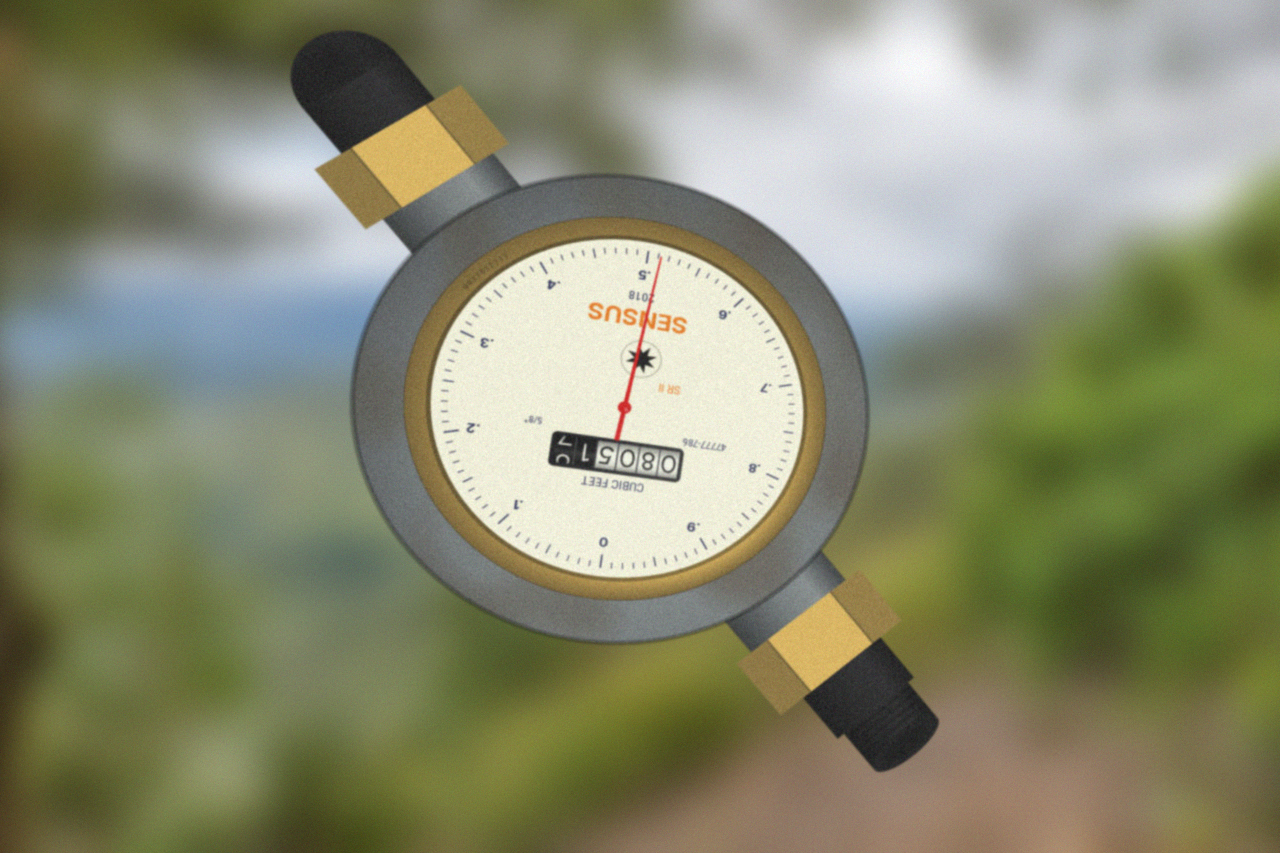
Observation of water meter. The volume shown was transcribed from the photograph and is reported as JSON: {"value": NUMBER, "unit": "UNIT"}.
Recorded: {"value": 80516.51, "unit": "ft³"}
